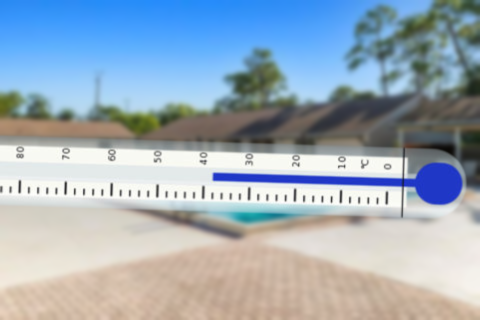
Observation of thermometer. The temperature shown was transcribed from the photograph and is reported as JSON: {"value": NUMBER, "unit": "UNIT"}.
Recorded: {"value": 38, "unit": "°C"}
